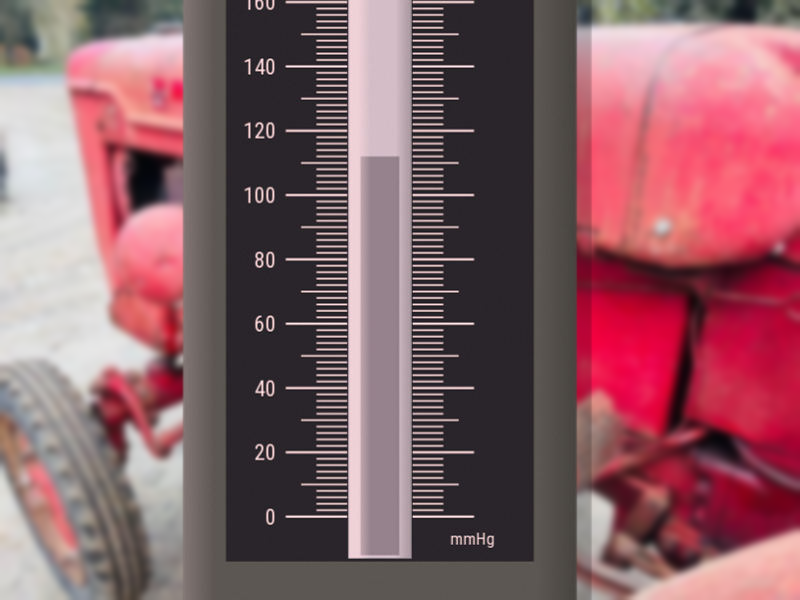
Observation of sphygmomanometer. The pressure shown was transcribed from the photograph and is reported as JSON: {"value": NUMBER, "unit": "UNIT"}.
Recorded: {"value": 112, "unit": "mmHg"}
